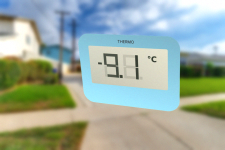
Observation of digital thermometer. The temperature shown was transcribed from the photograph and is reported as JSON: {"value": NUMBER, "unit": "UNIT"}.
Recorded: {"value": -9.1, "unit": "°C"}
